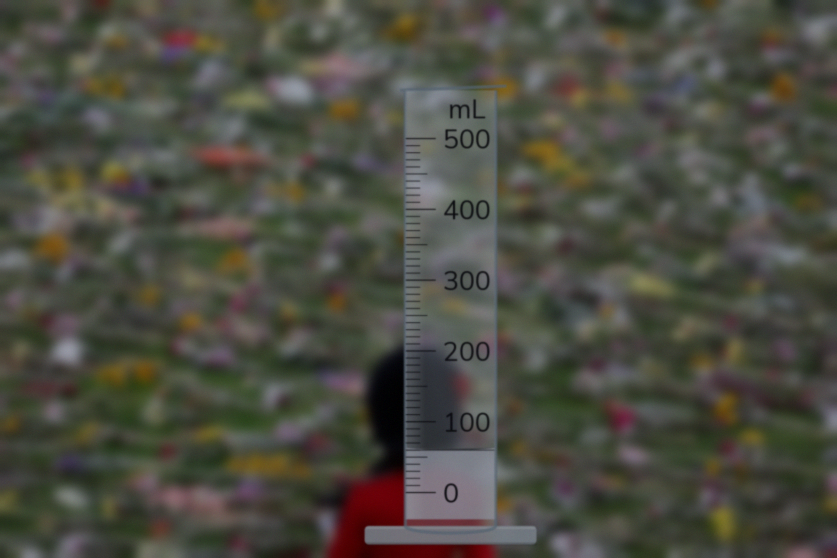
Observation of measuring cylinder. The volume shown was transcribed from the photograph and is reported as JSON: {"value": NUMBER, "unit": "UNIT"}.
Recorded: {"value": 60, "unit": "mL"}
